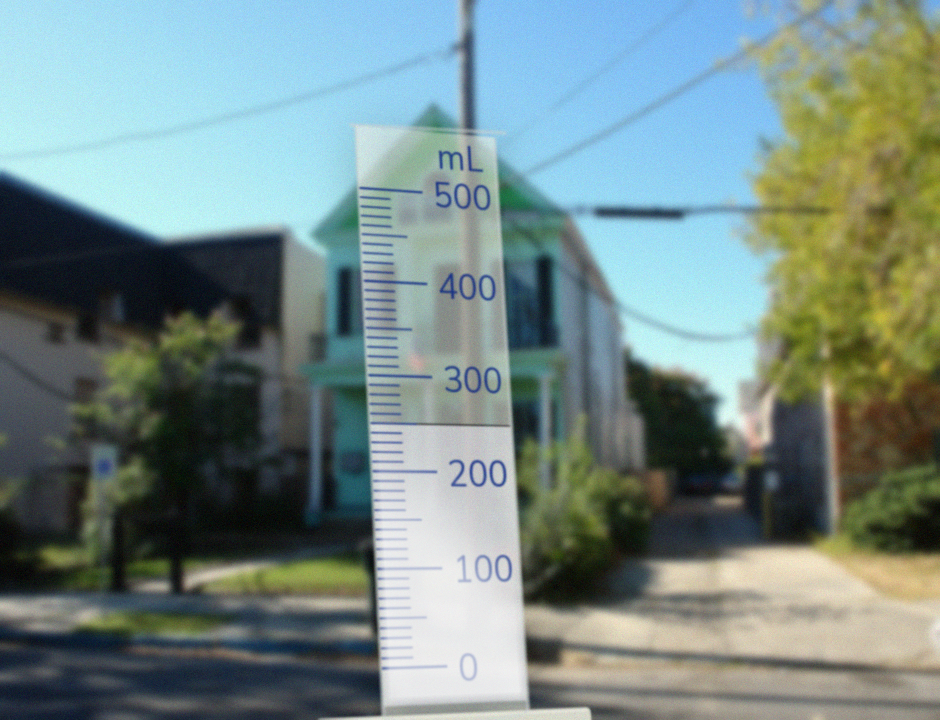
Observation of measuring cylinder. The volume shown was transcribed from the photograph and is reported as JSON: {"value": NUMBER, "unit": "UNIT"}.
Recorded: {"value": 250, "unit": "mL"}
